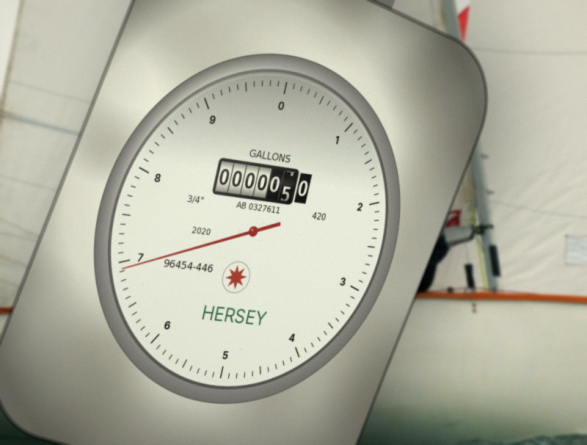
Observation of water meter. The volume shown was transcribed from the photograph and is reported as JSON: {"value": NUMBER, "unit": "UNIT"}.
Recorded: {"value": 46.9, "unit": "gal"}
